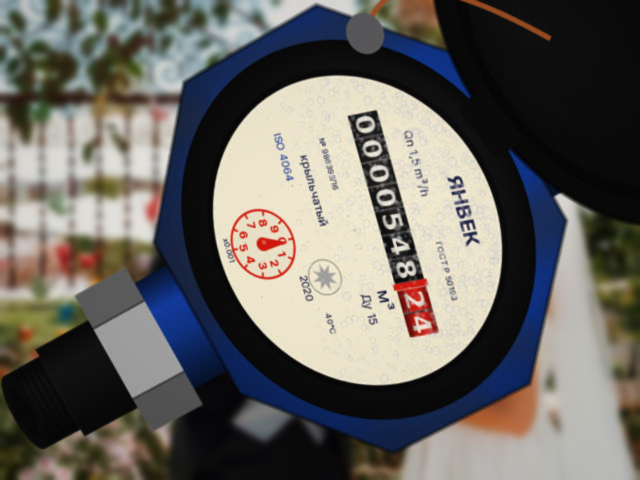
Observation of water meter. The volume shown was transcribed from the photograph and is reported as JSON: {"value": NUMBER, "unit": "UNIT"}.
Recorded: {"value": 548.240, "unit": "m³"}
